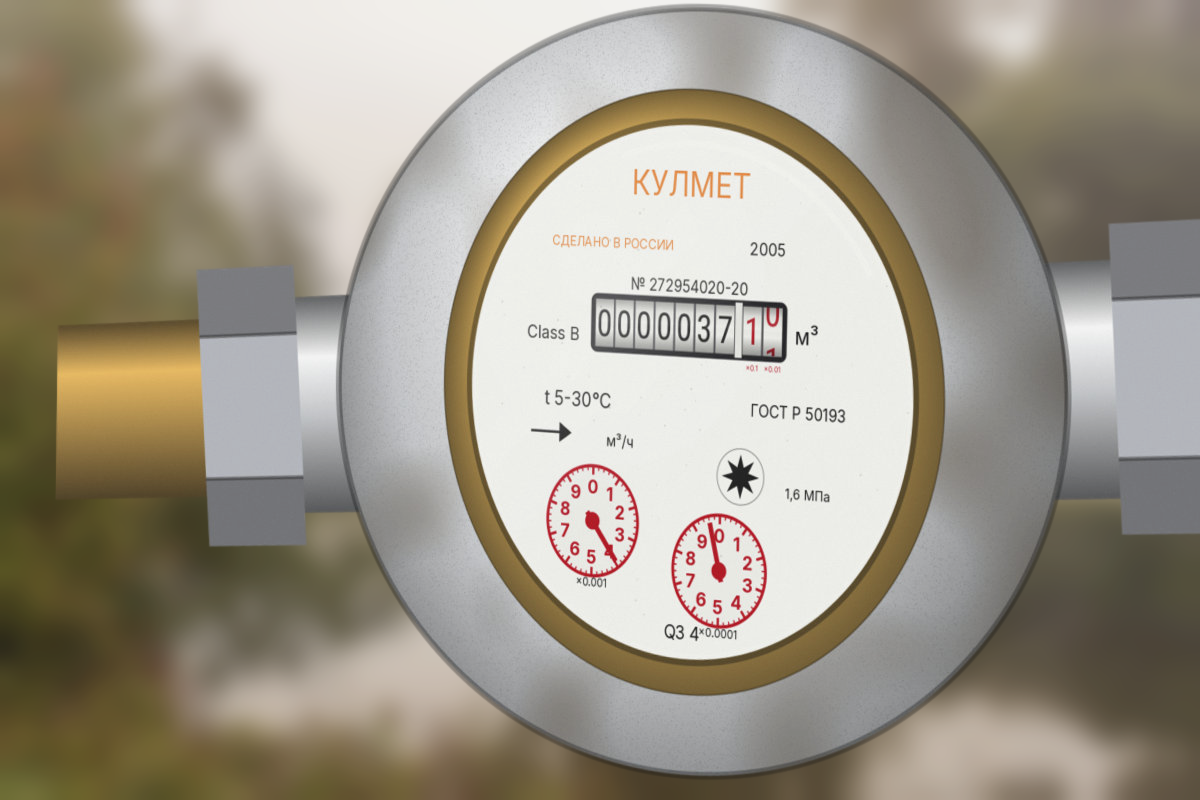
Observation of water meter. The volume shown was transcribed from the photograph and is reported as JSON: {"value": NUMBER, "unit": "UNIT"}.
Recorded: {"value": 37.1039, "unit": "m³"}
